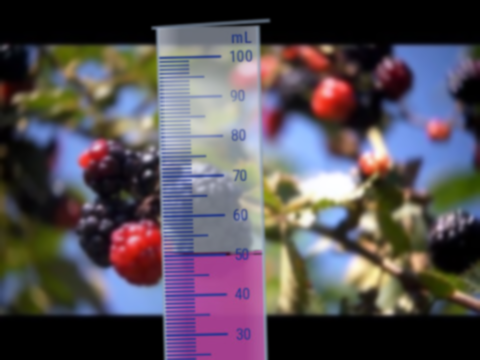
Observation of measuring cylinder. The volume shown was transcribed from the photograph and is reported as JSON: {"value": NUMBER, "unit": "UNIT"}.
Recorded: {"value": 50, "unit": "mL"}
